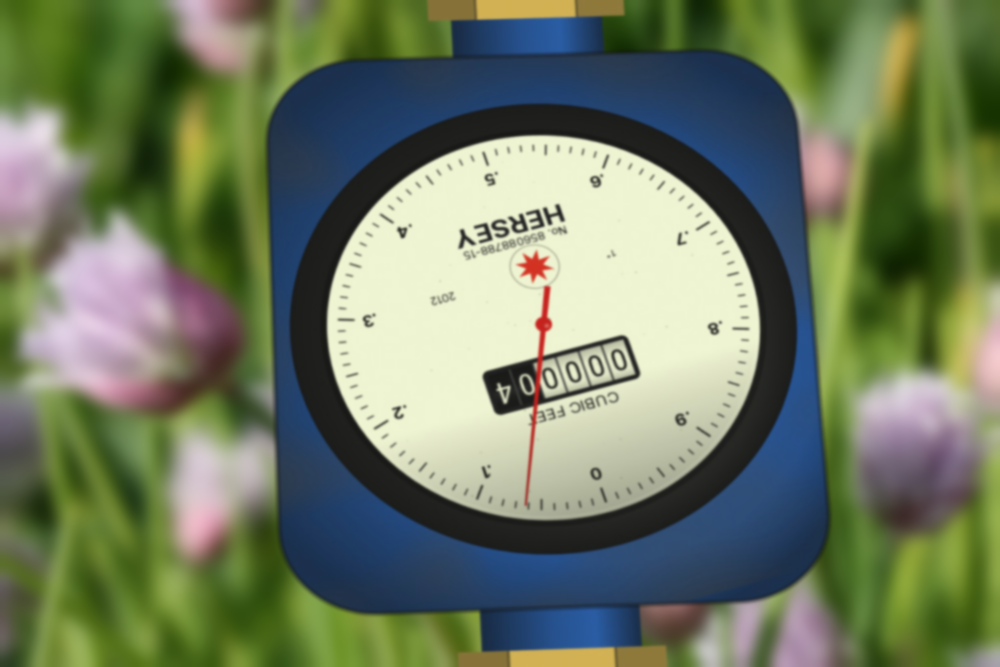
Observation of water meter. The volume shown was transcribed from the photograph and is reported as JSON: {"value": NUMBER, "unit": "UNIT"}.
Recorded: {"value": 4.06, "unit": "ft³"}
